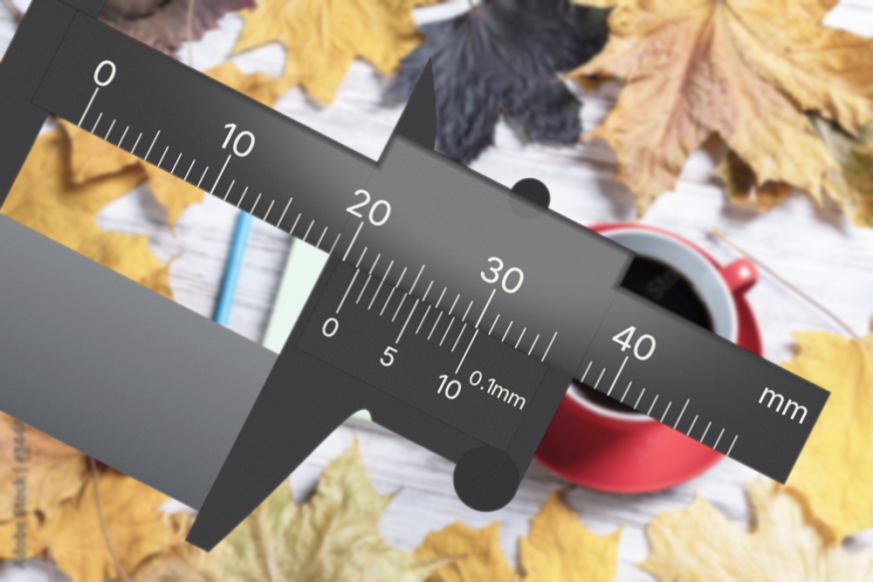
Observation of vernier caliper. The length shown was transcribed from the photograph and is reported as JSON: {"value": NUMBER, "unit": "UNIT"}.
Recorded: {"value": 21.2, "unit": "mm"}
